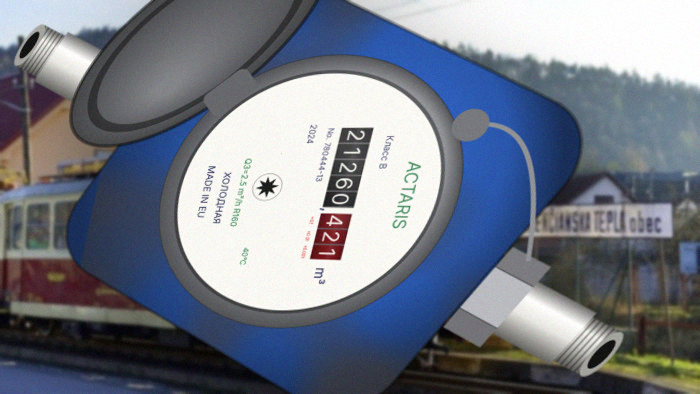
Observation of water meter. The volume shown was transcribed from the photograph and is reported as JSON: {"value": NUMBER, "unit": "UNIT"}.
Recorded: {"value": 21260.421, "unit": "m³"}
